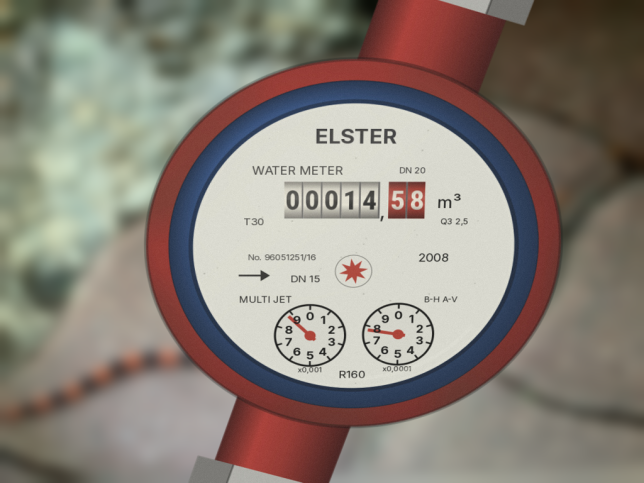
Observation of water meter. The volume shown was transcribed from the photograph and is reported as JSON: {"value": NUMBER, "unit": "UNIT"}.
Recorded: {"value": 14.5887, "unit": "m³"}
